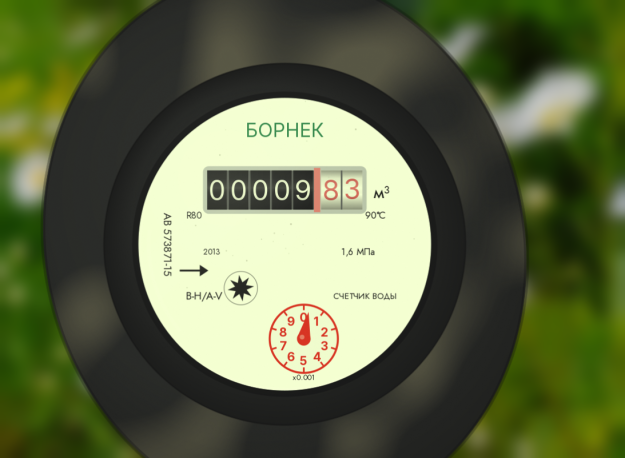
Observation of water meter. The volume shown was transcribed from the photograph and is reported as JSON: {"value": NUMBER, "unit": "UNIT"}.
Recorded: {"value": 9.830, "unit": "m³"}
